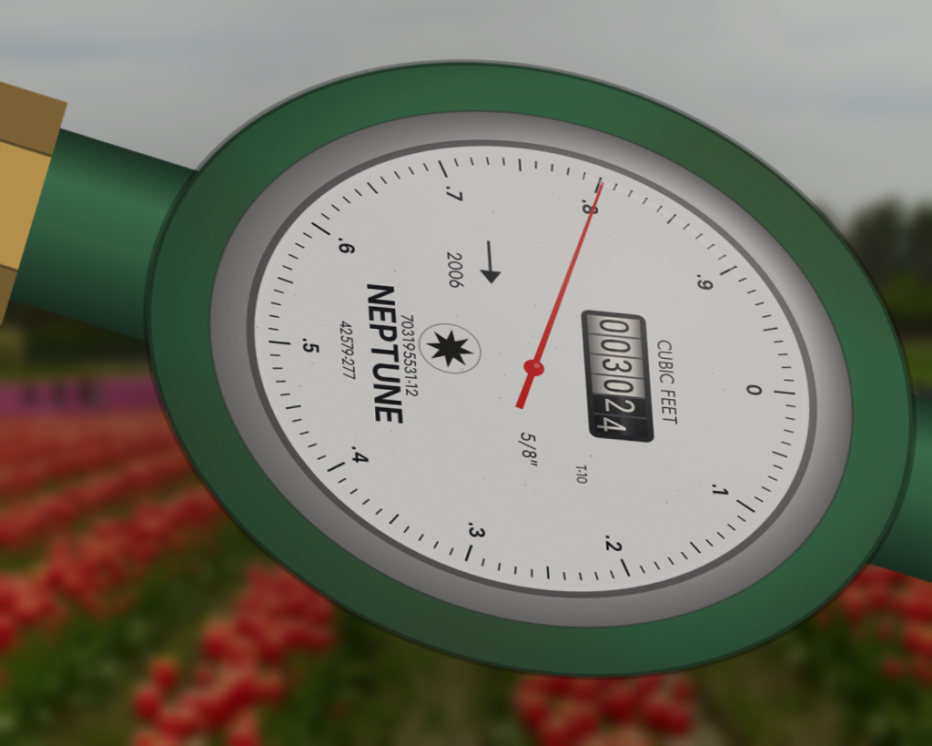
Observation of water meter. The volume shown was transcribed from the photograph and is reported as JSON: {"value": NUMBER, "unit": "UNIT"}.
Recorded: {"value": 3023.80, "unit": "ft³"}
